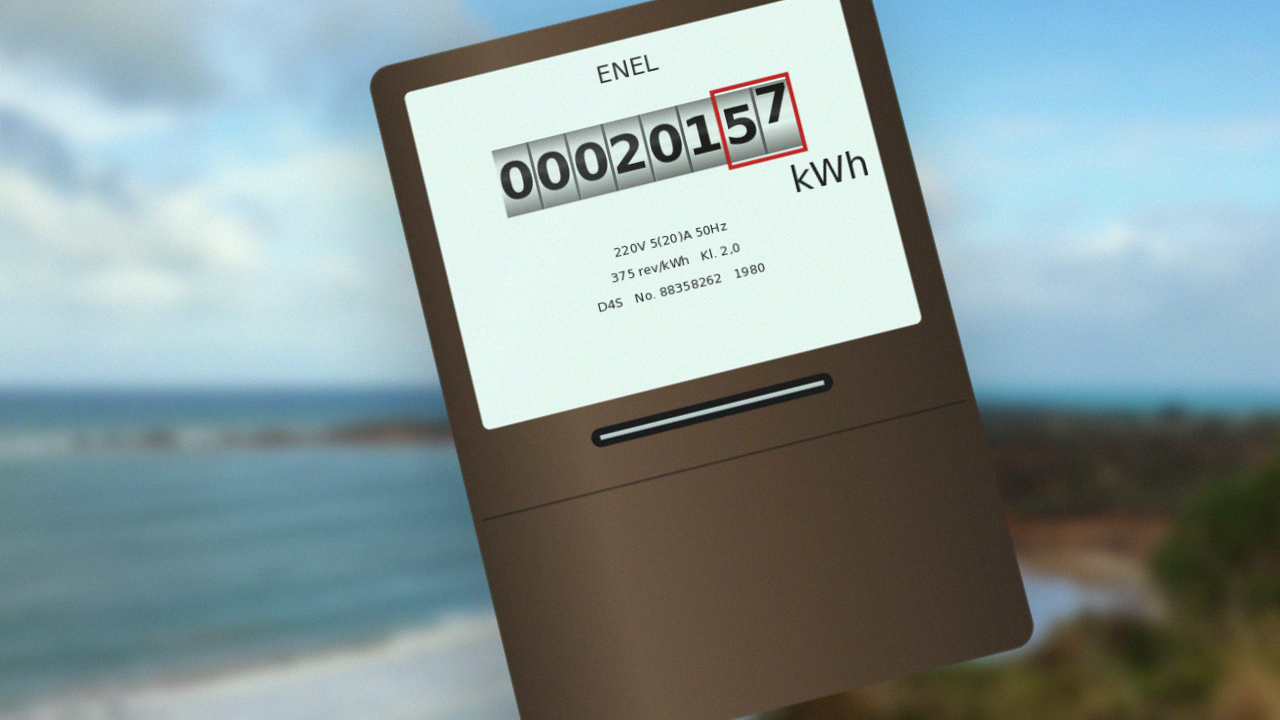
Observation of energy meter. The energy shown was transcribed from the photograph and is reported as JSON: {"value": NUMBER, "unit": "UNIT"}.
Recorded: {"value": 201.57, "unit": "kWh"}
